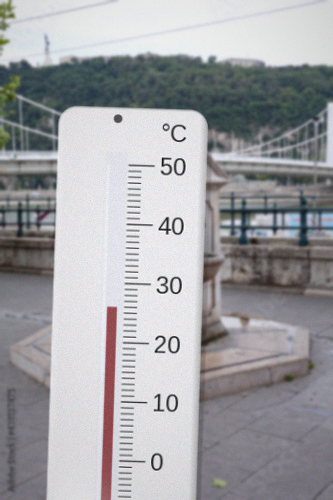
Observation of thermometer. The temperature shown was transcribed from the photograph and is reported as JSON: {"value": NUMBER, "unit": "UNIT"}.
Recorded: {"value": 26, "unit": "°C"}
